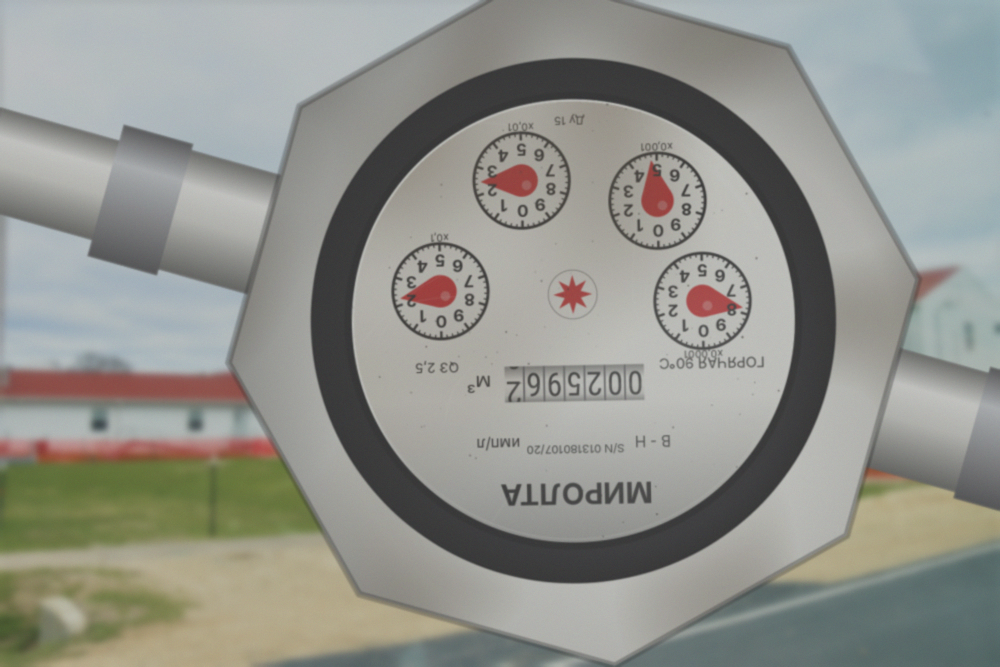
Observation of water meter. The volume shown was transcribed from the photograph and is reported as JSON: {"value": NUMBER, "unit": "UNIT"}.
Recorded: {"value": 25962.2247, "unit": "m³"}
